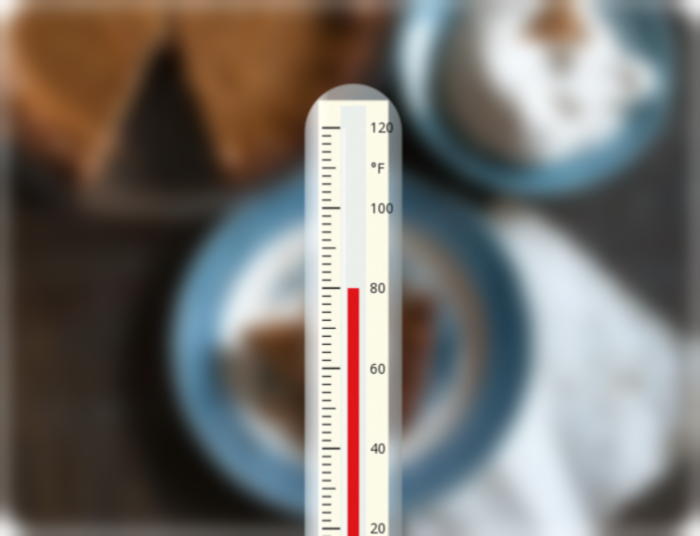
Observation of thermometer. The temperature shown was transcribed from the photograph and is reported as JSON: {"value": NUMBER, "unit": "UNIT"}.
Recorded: {"value": 80, "unit": "°F"}
